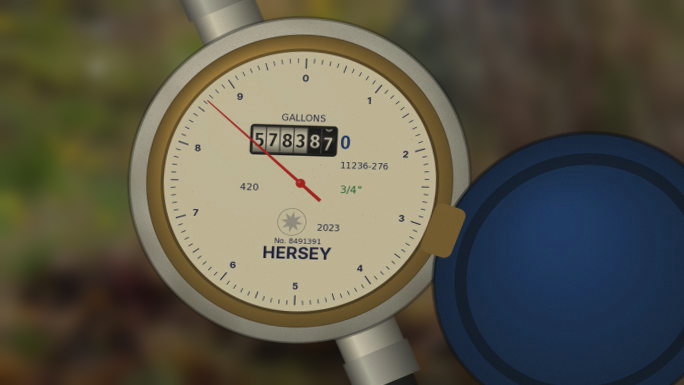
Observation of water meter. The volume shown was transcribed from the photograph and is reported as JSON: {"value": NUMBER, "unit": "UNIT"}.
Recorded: {"value": 5783868.6, "unit": "gal"}
